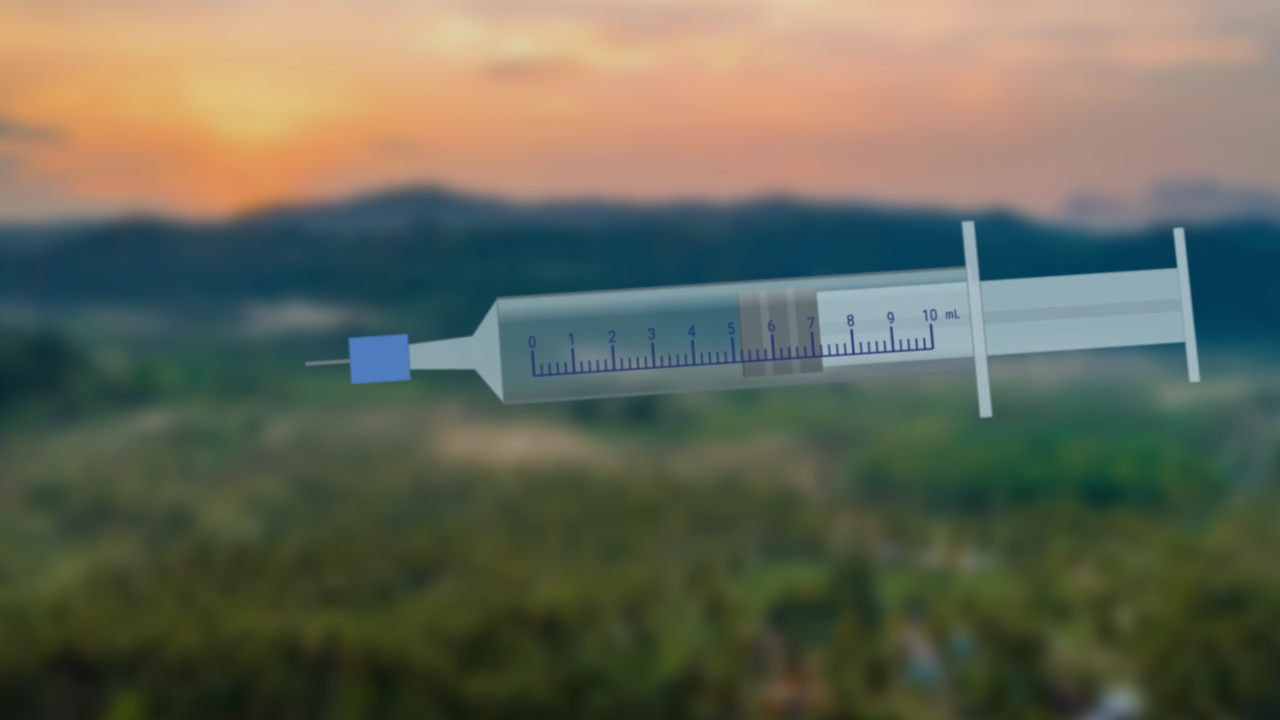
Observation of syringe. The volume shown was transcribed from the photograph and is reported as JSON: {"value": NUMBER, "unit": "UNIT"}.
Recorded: {"value": 5.2, "unit": "mL"}
